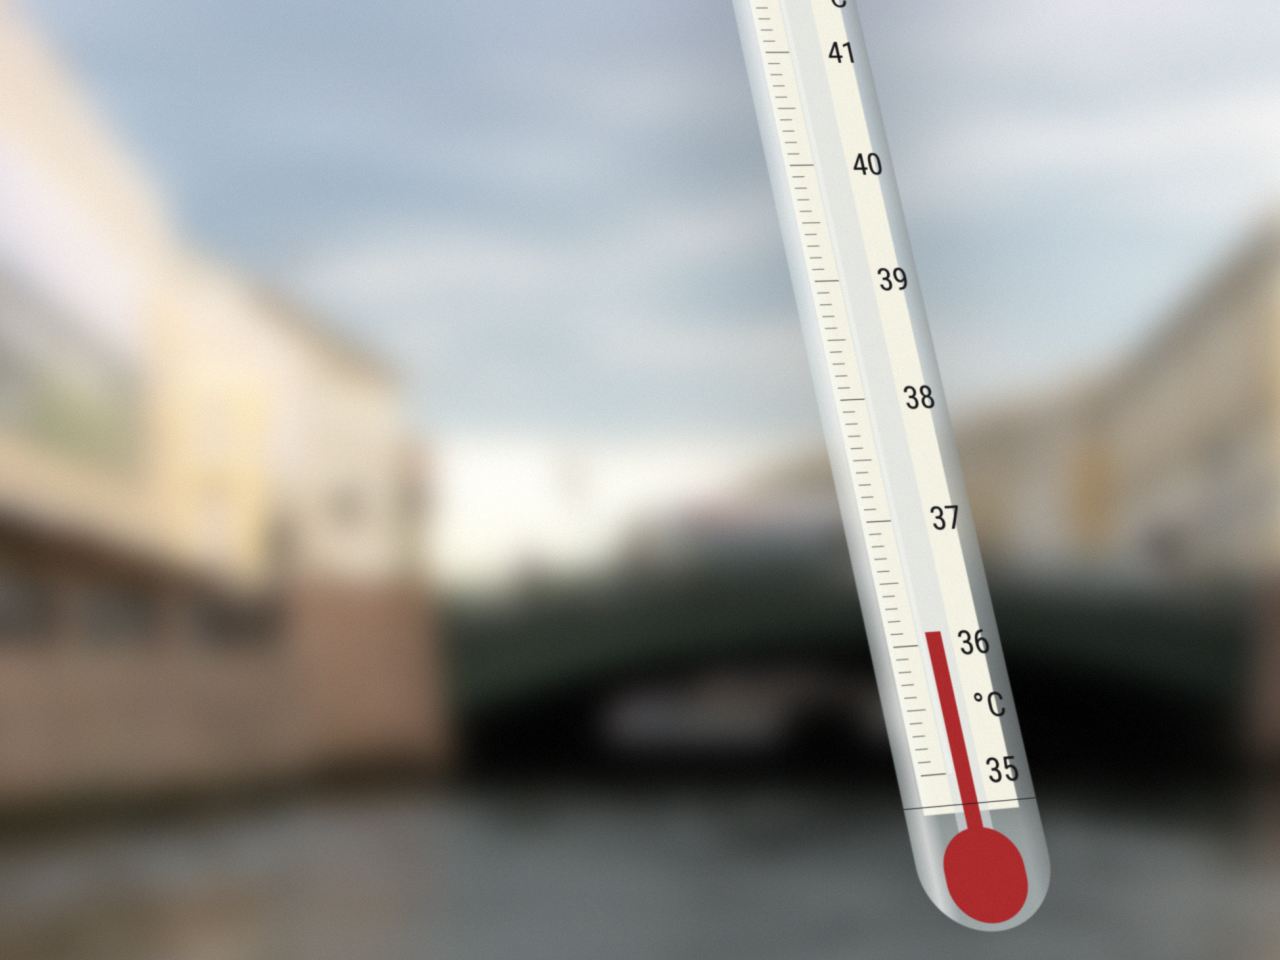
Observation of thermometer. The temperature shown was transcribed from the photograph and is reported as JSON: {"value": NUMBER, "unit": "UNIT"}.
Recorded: {"value": 36.1, "unit": "°C"}
